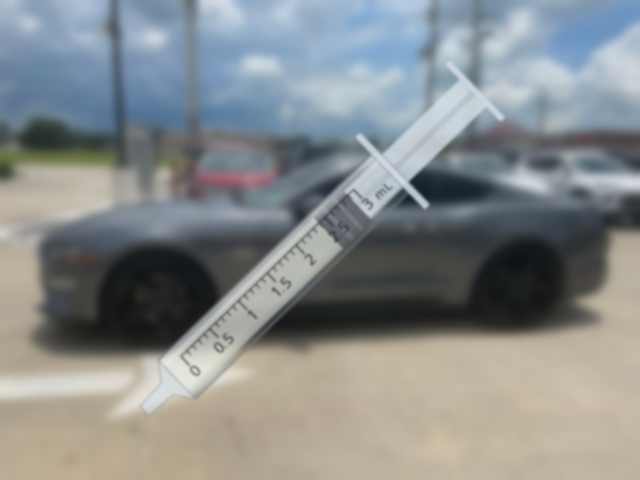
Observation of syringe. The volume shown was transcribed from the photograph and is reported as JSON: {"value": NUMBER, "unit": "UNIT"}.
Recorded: {"value": 2.4, "unit": "mL"}
